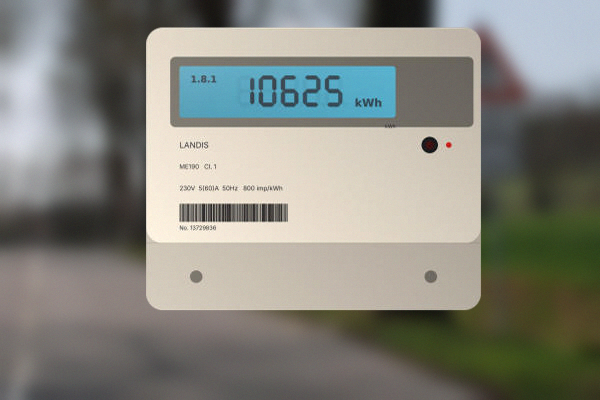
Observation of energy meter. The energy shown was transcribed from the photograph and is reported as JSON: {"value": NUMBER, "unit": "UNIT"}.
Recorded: {"value": 10625, "unit": "kWh"}
